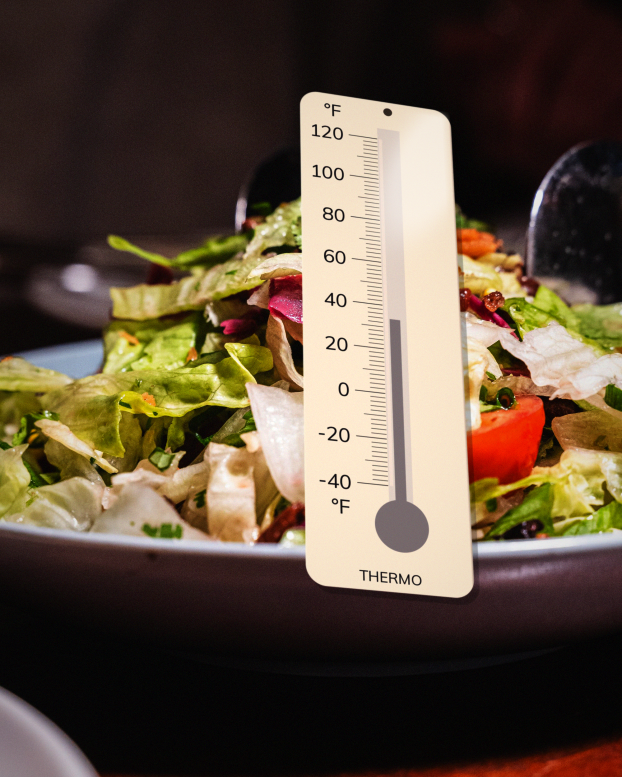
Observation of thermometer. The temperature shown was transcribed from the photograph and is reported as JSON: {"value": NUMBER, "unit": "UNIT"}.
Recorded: {"value": 34, "unit": "°F"}
